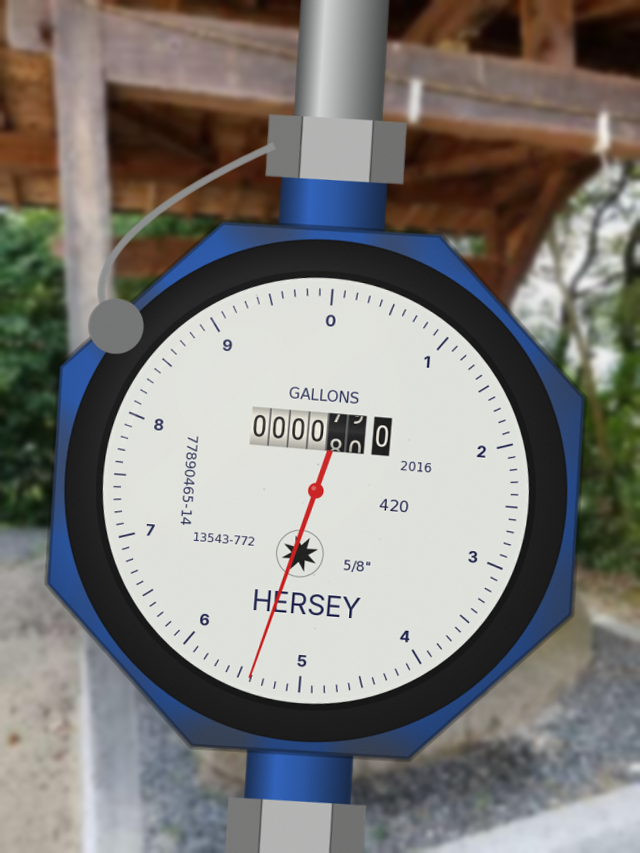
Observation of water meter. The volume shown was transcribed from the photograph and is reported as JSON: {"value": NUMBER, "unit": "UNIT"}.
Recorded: {"value": 795.4, "unit": "gal"}
